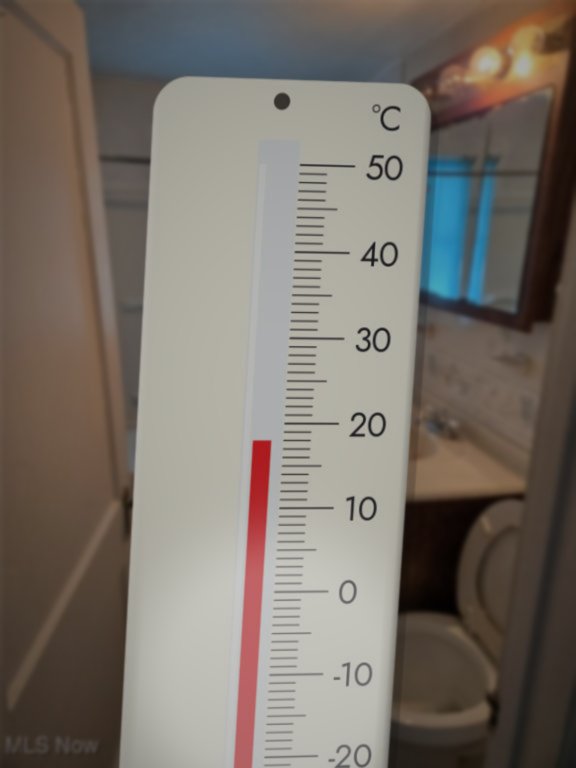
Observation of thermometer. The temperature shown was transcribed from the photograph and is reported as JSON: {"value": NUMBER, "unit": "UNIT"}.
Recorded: {"value": 18, "unit": "°C"}
